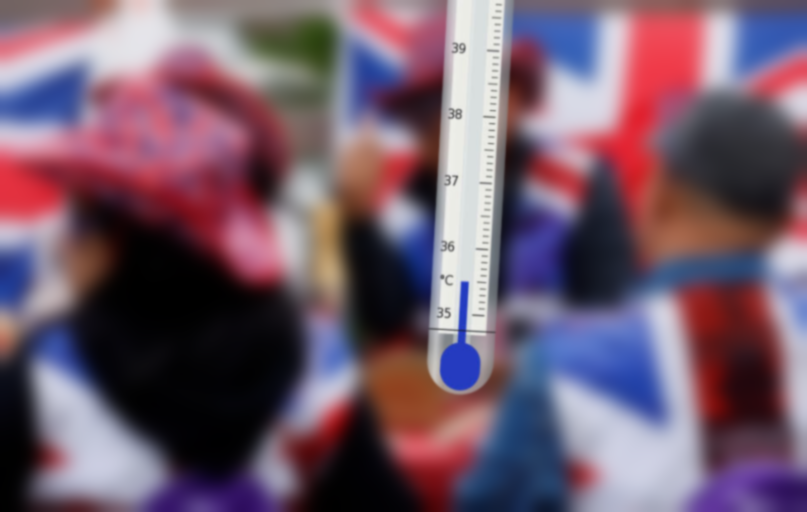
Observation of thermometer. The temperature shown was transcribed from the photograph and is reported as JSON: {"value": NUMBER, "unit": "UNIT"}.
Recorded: {"value": 35.5, "unit": "°C"}
